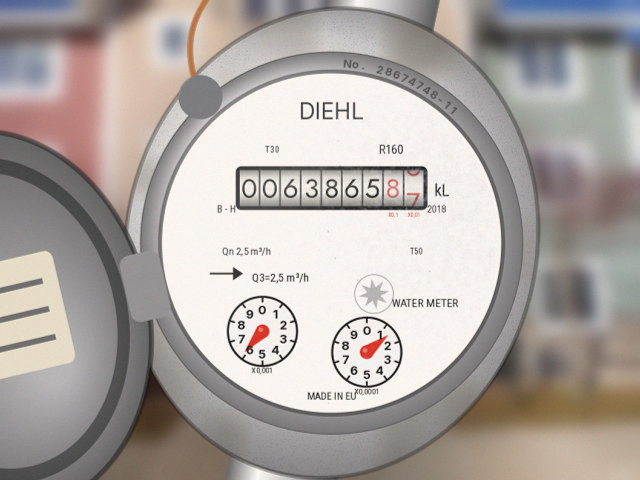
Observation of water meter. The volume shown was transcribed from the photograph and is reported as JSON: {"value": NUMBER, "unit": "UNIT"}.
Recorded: {"value": 63865.8661, "unit": "kL"}
